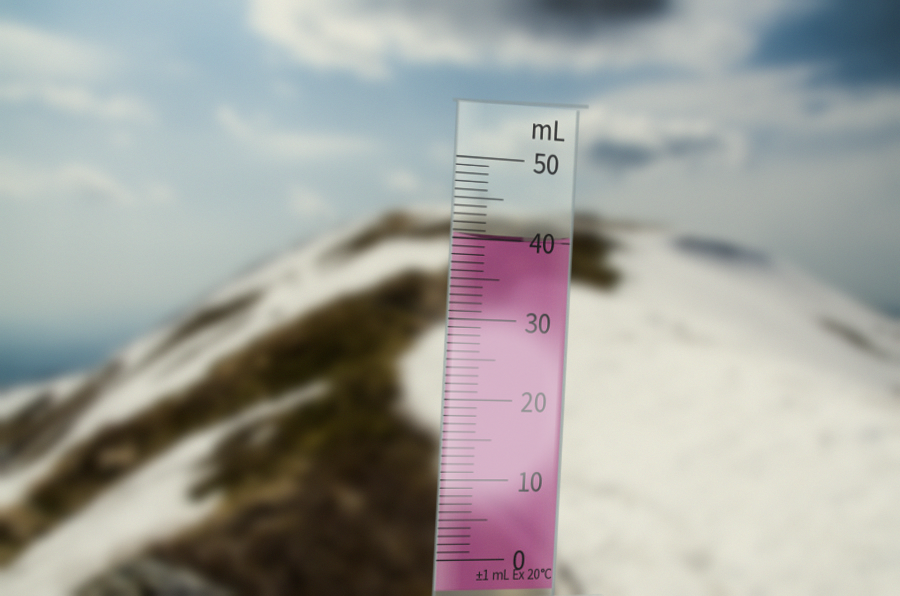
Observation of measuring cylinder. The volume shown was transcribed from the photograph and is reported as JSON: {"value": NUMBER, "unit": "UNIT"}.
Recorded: {"value": 40, "unit": "mL"}
